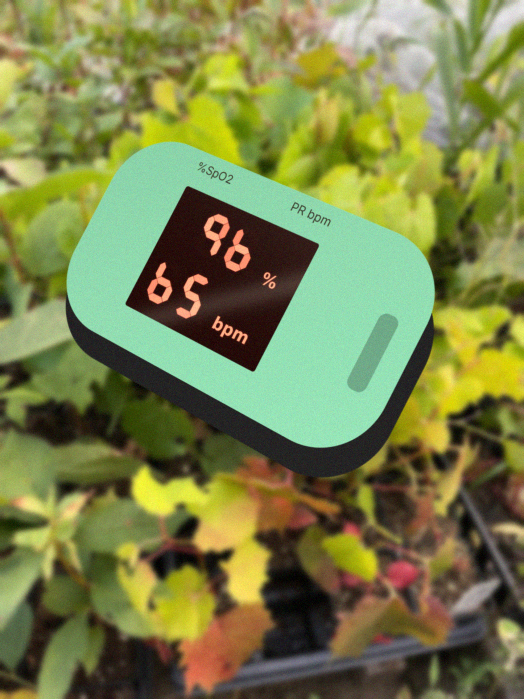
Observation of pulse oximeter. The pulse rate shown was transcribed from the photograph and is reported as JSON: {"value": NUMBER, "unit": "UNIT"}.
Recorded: {"value": 65, "unit": "bpm"}
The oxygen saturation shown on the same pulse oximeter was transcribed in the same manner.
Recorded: {"value": 96, "unit": "%"}
